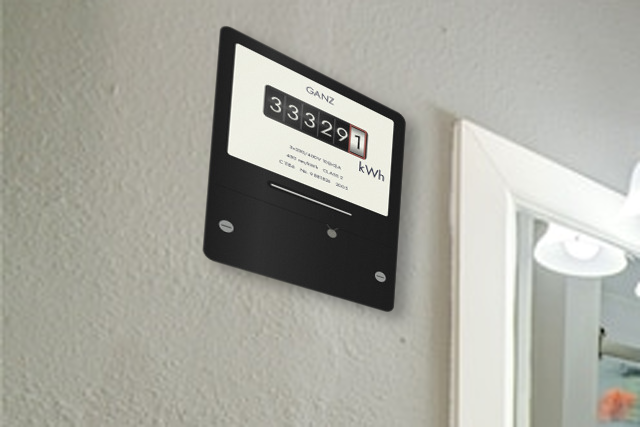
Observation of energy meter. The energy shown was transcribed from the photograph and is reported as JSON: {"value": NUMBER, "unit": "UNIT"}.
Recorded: {"value": 33329.1, "unit": "kWh"}
